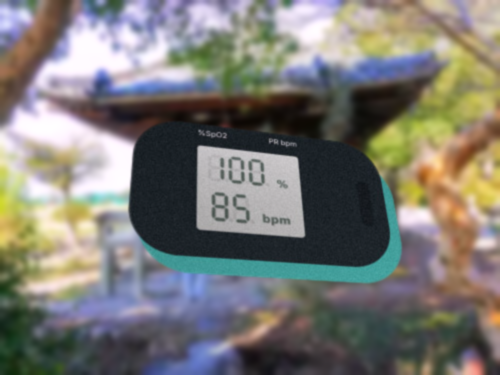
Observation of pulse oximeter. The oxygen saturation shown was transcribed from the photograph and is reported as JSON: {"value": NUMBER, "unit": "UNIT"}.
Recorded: {"value": 100, "unit": "%"}
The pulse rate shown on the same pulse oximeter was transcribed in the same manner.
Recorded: {"value": 85, "unit": "bpm"}
